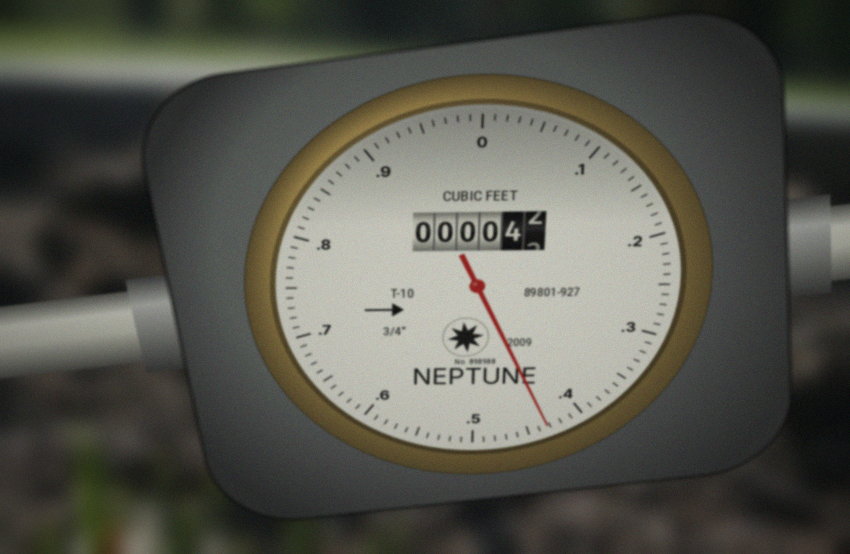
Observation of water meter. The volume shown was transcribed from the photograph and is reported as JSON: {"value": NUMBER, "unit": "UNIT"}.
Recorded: {"value": 42.43, "unit": "ft³"}
